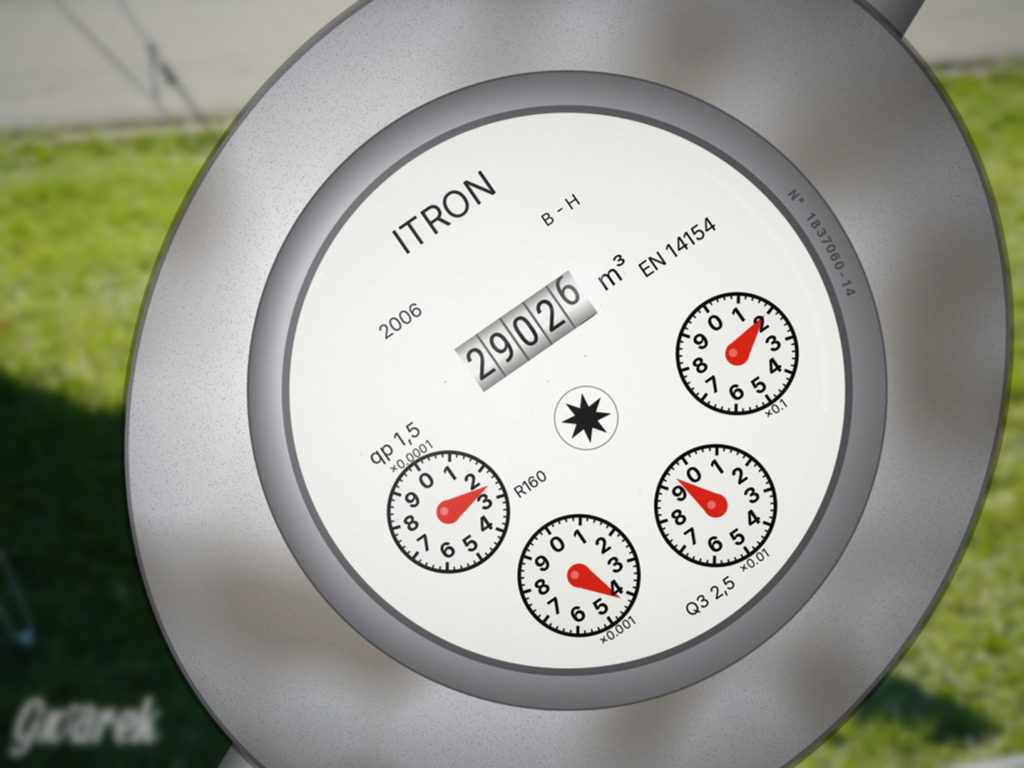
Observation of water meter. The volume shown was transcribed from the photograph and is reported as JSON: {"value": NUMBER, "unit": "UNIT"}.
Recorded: {"value": 29026.1942, "unit": "m³"}
